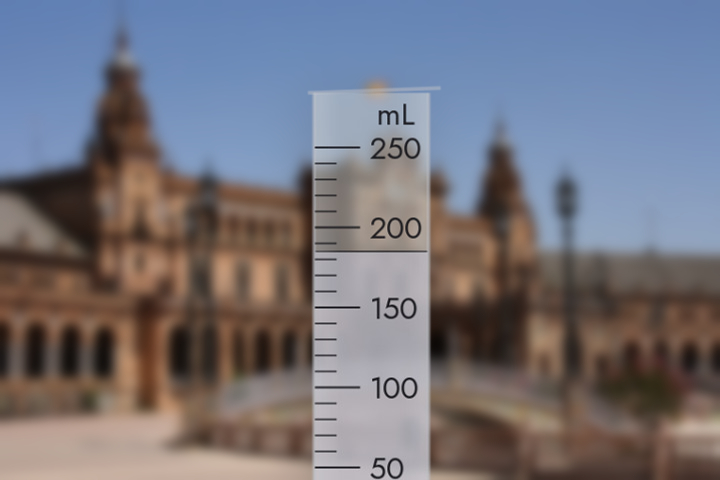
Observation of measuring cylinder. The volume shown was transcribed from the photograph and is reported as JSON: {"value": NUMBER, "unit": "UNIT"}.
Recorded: {"value": 185, "unit": "mL"}
